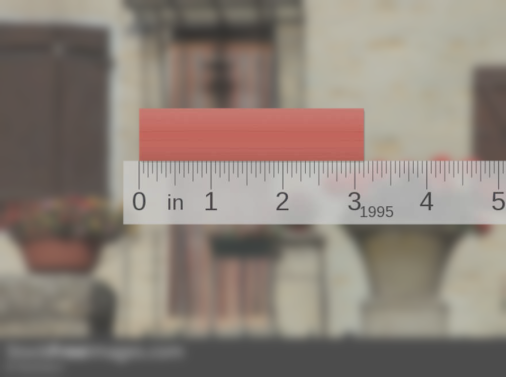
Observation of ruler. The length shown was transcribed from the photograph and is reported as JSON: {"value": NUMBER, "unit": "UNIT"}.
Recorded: {"value": 3.125, "unit": "in"}
